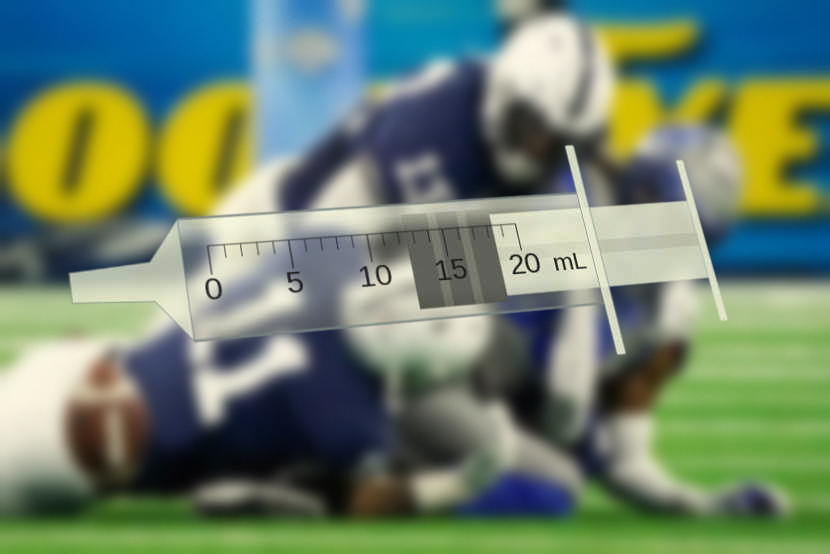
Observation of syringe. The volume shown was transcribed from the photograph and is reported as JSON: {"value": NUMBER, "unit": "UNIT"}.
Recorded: {"value": 12.5, "unit": "mL"}
